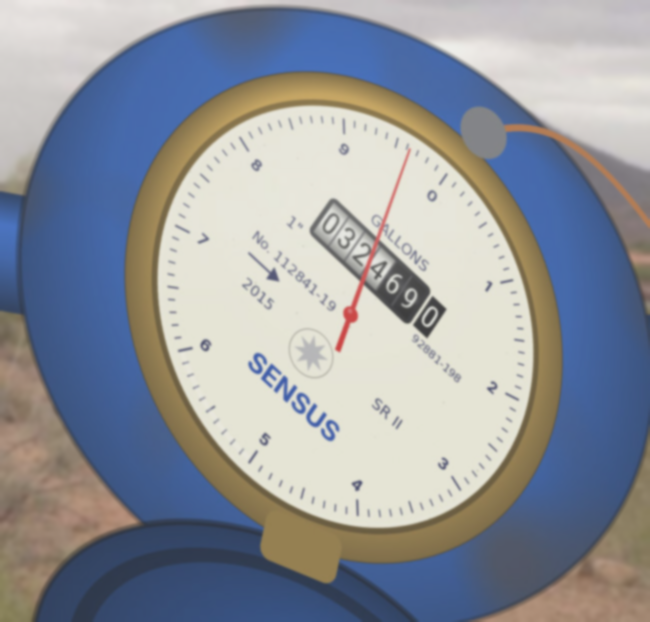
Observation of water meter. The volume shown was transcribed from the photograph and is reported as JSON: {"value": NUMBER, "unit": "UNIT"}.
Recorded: {"value": 324689.6, "unit": "gal"}
